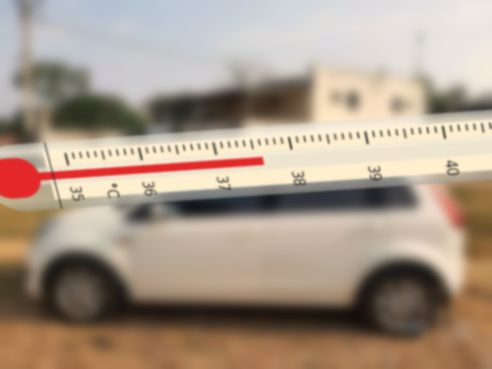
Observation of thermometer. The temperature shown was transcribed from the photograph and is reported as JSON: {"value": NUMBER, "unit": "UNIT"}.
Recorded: {"value": 37.6, "unit": "°C"}
